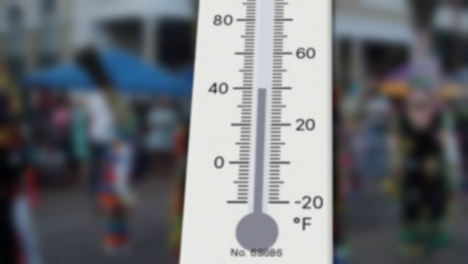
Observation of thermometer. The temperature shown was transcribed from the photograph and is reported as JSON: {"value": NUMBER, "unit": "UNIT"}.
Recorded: {"value": 40, "unit": "°F"}
